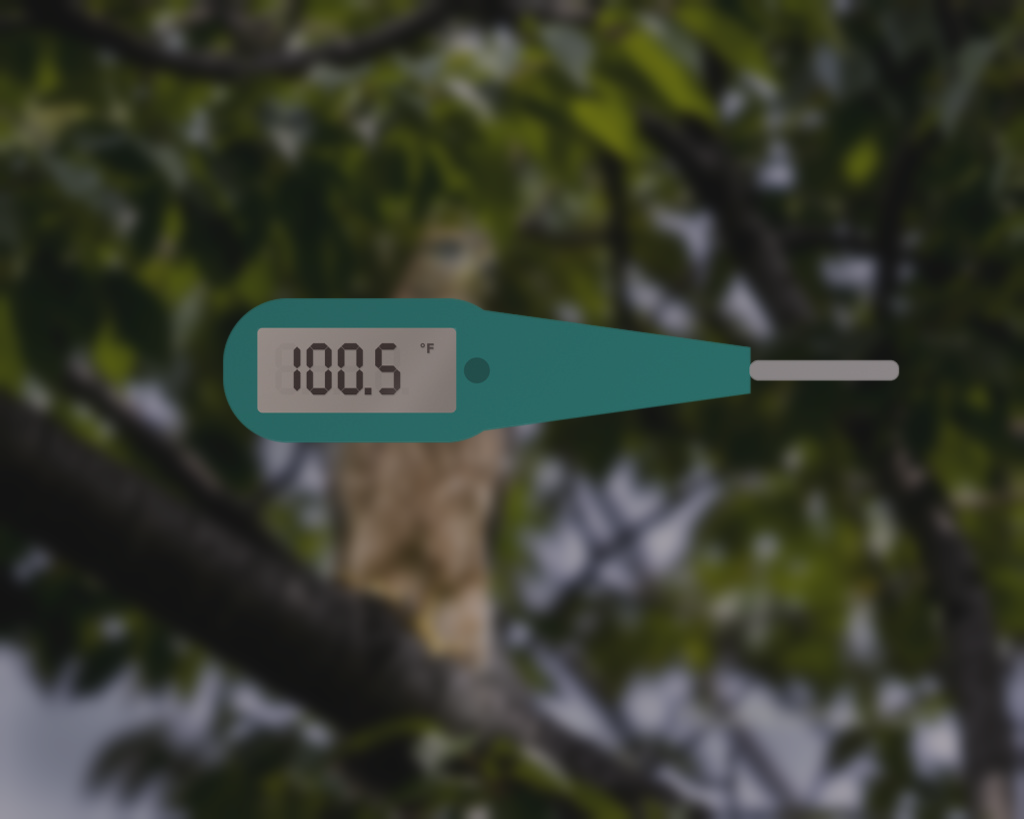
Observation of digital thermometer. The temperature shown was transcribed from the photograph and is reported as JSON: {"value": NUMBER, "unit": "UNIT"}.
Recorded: {"value": 100.5, "unit": "°F"}
